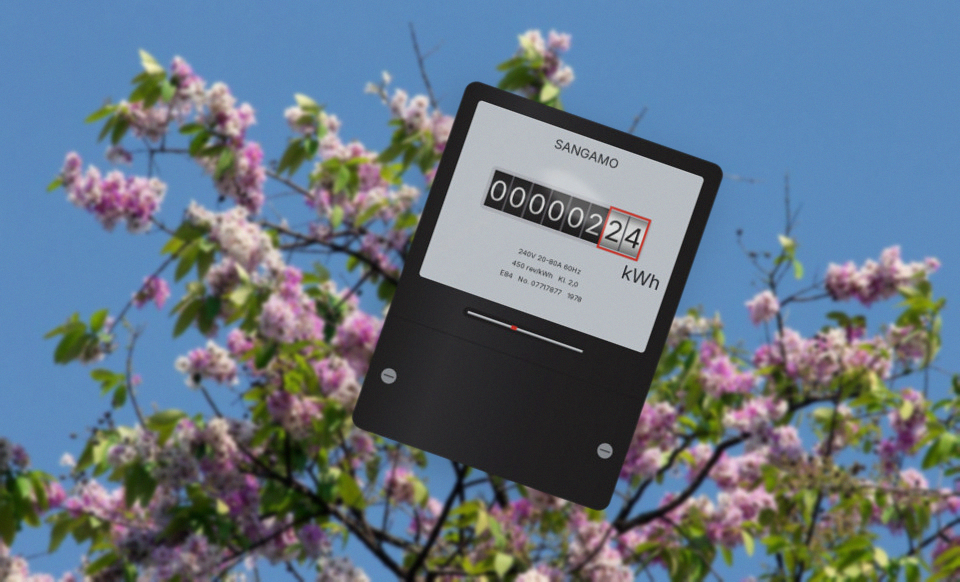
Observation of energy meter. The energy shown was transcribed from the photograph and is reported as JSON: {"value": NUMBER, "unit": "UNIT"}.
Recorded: {"value": 2.24, "unit": "kWh"}
